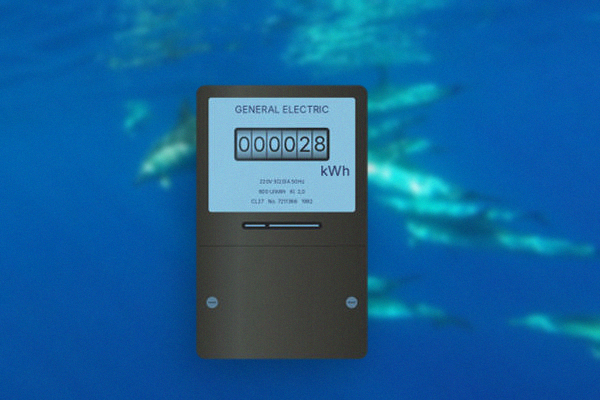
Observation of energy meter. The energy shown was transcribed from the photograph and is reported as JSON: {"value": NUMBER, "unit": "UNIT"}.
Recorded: {"value": 28, "unit": "kWh"}
